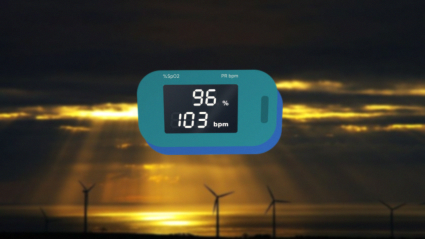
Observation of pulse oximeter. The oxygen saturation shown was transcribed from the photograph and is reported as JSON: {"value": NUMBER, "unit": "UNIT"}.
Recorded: {"value": 96, "unit": "%"}
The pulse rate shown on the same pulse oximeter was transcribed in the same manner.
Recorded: {"value": 103, "unit": "bpm"}
